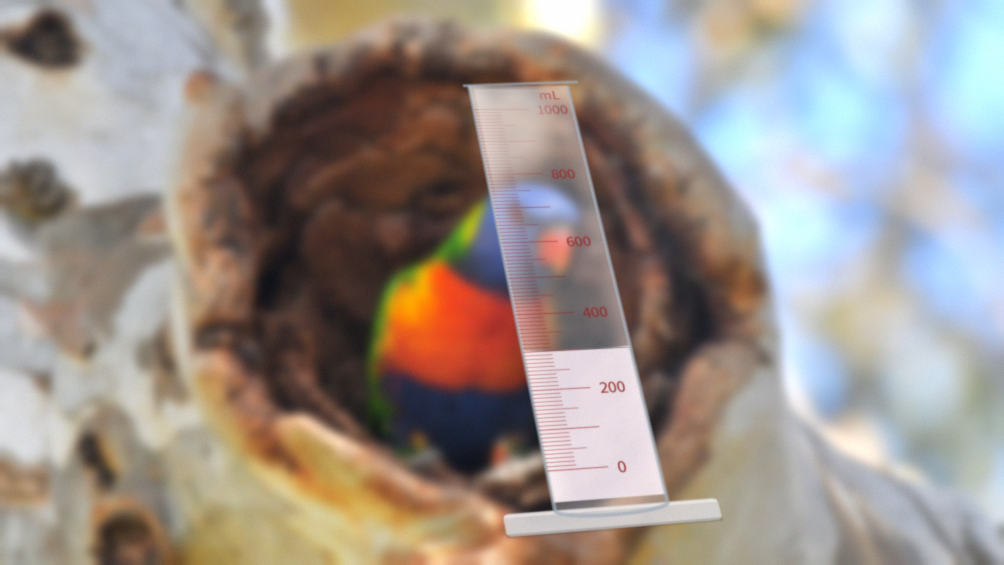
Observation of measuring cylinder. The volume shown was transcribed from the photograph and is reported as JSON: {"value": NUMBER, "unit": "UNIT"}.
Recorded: {"value": 300, "unit": "mL"}
